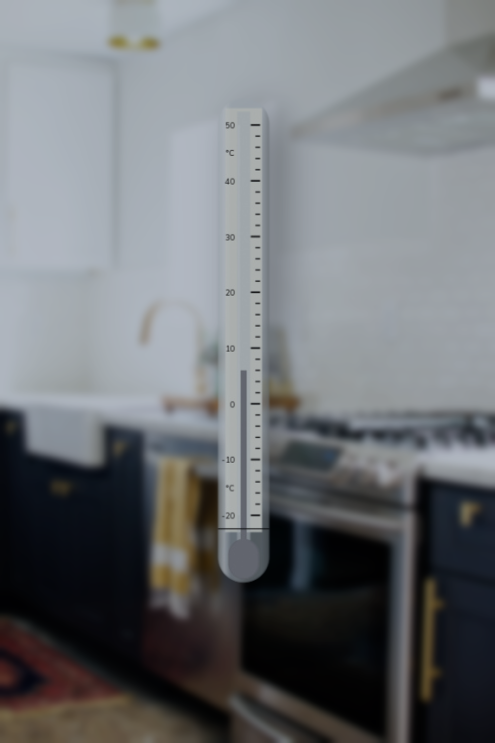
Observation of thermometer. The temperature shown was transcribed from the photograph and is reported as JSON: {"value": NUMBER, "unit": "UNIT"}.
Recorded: {"value": 6, "unit": "°C"}
